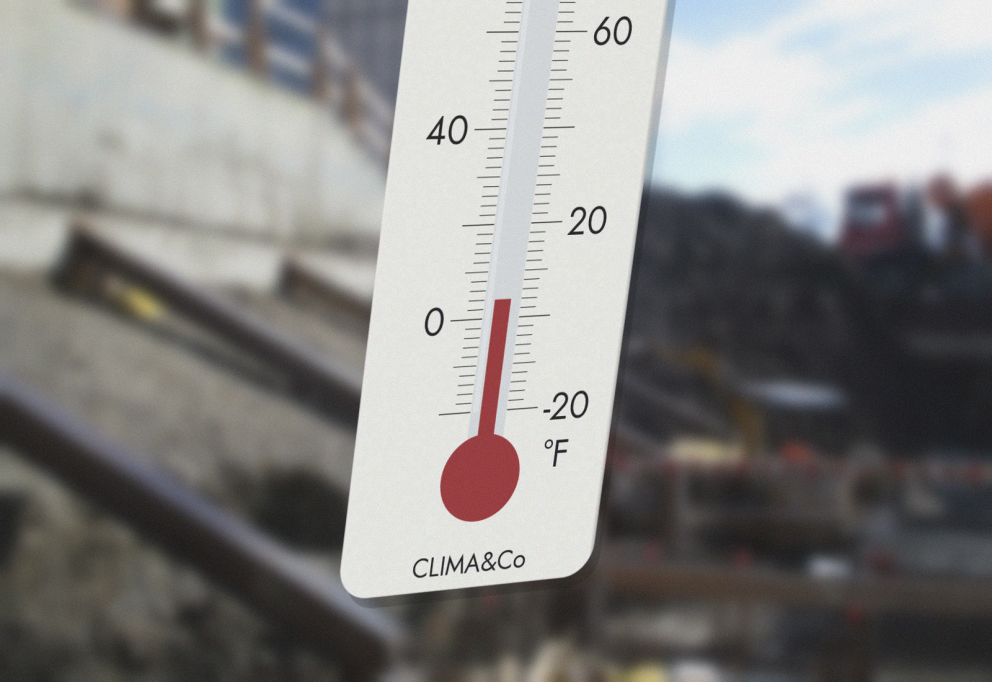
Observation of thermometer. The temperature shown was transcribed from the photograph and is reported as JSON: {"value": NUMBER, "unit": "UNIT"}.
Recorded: {"value": 4, "unit": "°F"}
